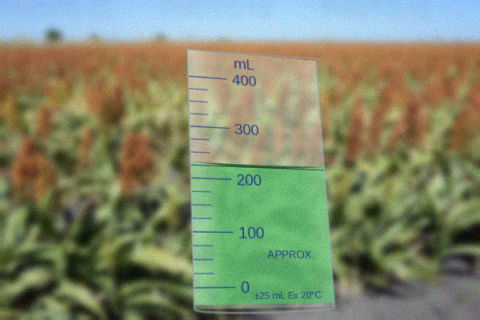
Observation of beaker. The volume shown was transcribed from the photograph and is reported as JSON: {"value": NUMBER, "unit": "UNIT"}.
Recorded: {"value": 225, "unit": "mL"}
